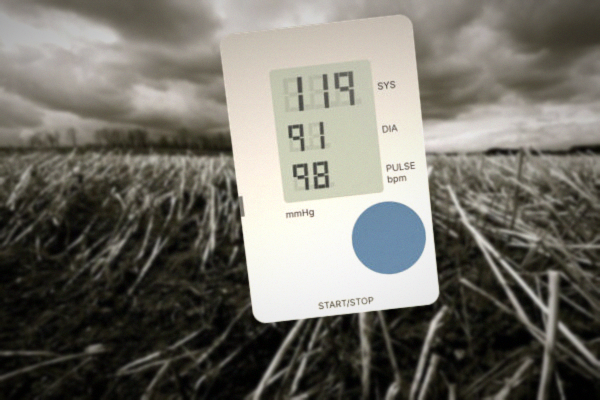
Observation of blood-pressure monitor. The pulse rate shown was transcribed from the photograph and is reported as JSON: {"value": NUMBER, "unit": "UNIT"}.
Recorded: {"value": 98, "unit": "bpm"}
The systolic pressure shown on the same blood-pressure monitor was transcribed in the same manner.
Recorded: {"value": 119, "unit": "mmHg"}
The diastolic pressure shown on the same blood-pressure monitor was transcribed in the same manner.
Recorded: {"value": 91, "unit": "mmHg"}
